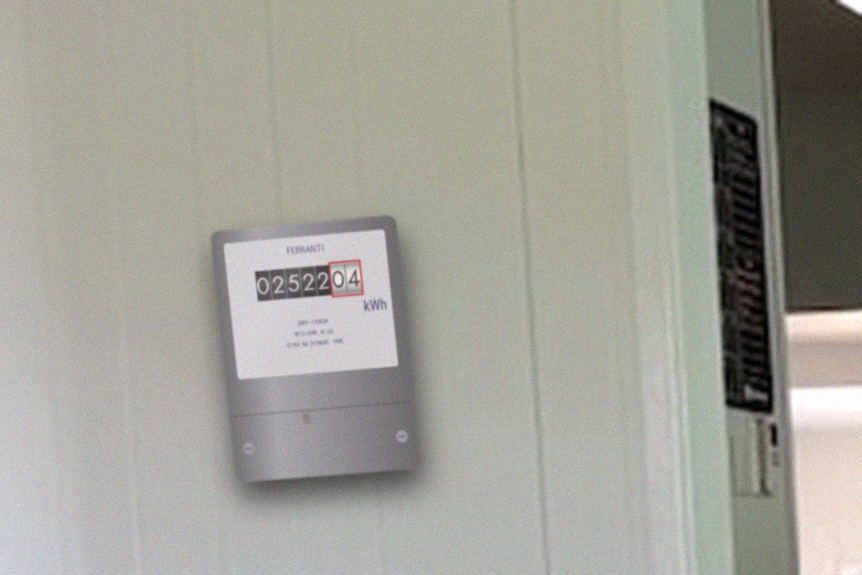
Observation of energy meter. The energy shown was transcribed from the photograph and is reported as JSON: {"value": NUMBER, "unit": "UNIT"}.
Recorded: {"value": 2522.04, "unit": "kWh"}
